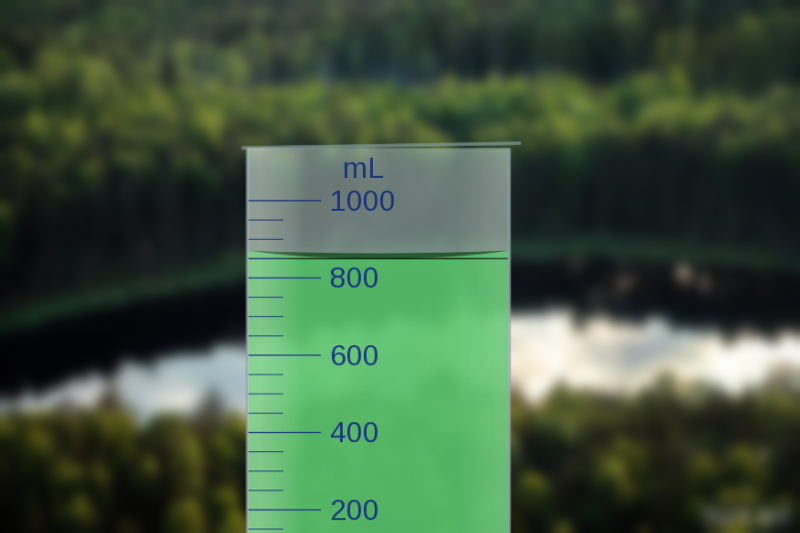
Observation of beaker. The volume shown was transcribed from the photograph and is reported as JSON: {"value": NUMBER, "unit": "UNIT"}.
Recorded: {"value": 850, "unit": "mL"}
